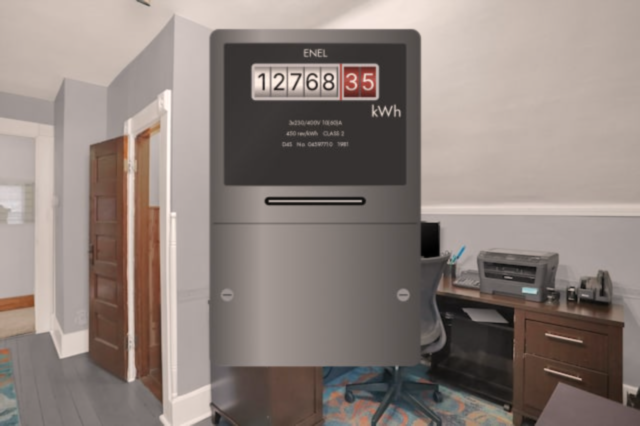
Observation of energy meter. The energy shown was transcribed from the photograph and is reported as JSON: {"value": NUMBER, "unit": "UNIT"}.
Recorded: {"value": 12768.35, "unit": "kWh"}
